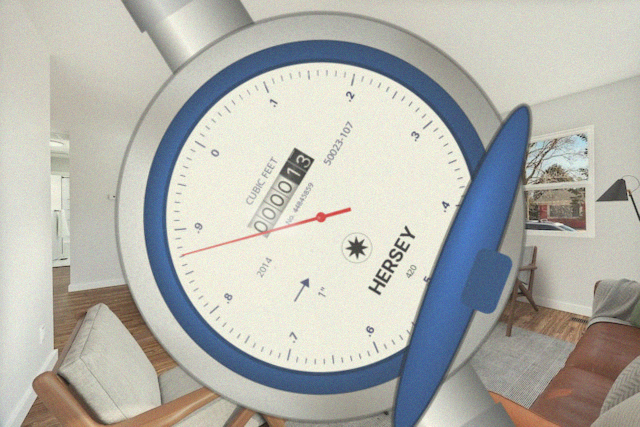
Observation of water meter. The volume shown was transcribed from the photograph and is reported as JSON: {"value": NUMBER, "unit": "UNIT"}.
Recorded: {"value": 12.87, "unit": "ft³"}
